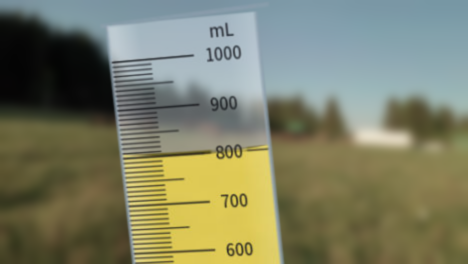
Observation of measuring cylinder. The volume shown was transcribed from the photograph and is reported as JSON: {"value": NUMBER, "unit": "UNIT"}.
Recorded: {"value": 800, "unit": "mL"}
